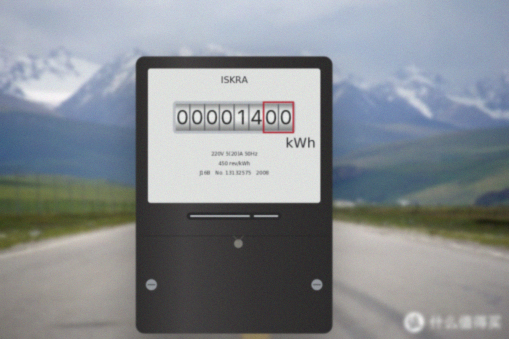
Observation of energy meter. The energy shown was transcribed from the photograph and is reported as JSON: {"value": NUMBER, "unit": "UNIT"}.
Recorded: {"value": 14.00, "unit": "kWh"}
